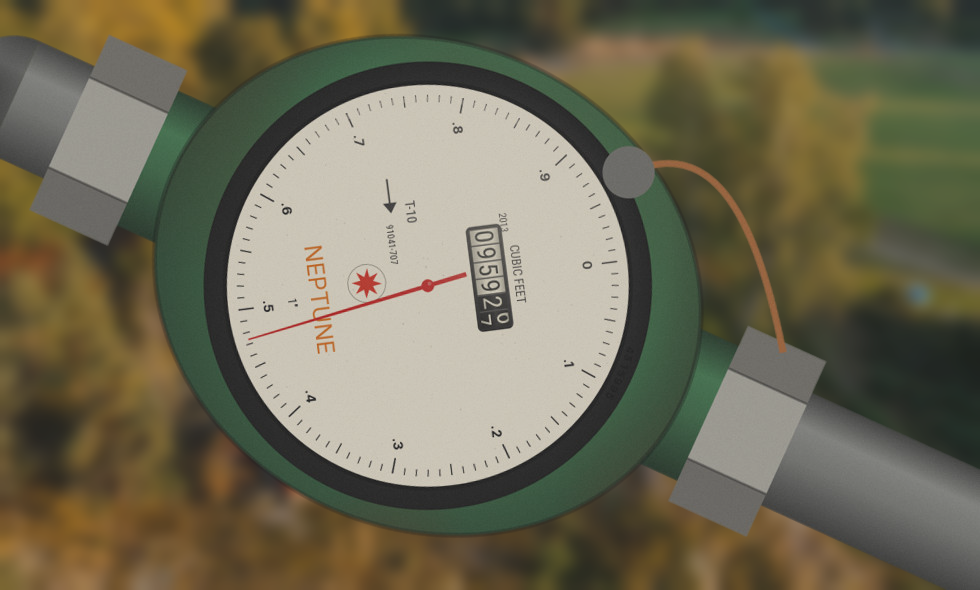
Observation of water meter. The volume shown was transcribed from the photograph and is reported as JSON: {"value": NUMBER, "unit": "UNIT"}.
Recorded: {"value": 95926.47, "unit": "ft³"}
